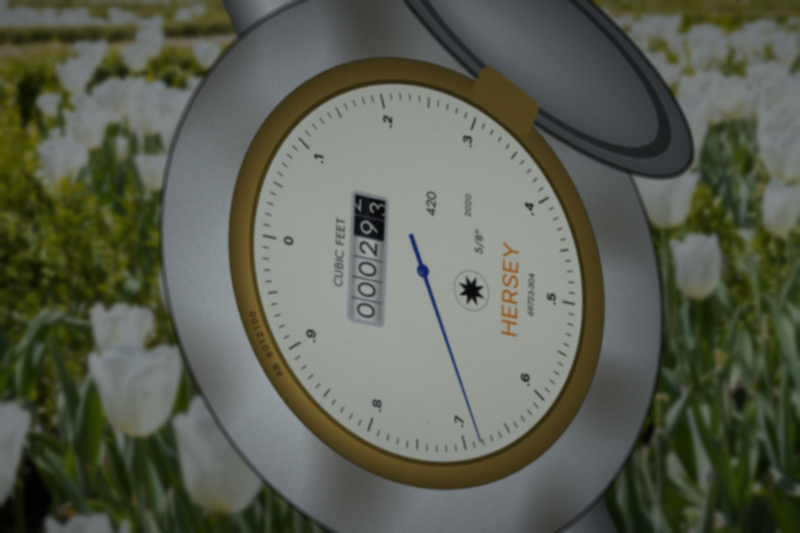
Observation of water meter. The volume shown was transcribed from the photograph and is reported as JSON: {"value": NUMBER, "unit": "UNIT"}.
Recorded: {"value": 292.68, "unit": "ft³"}
